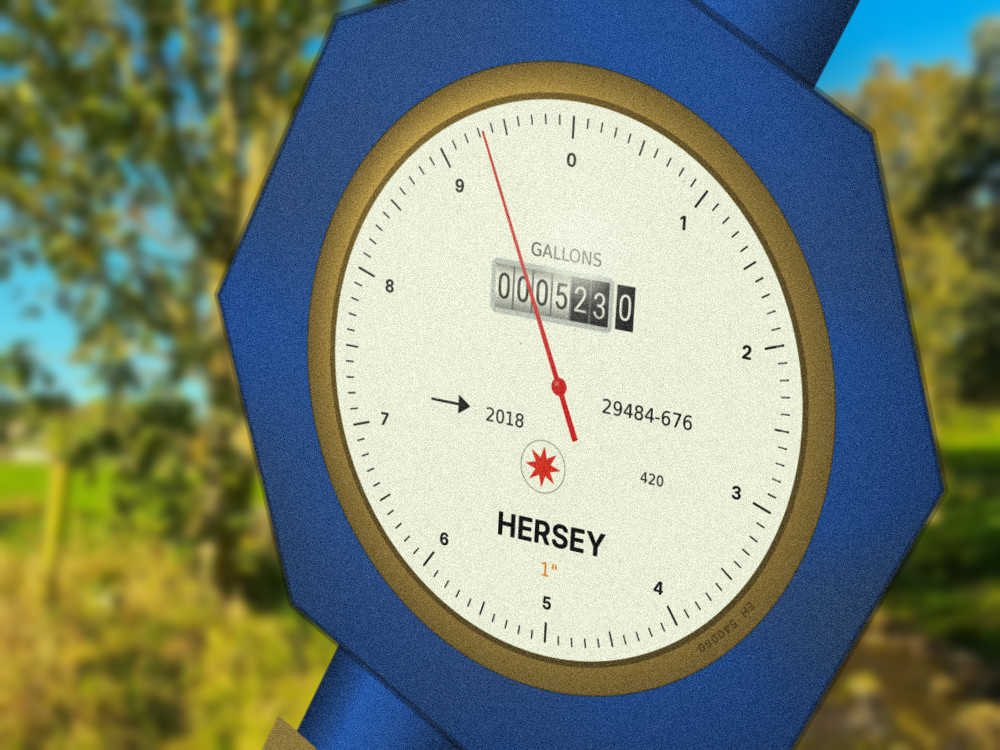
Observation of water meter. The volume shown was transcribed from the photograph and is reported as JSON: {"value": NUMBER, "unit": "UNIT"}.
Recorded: {"value": 5229.3, "unit": "gal"}
